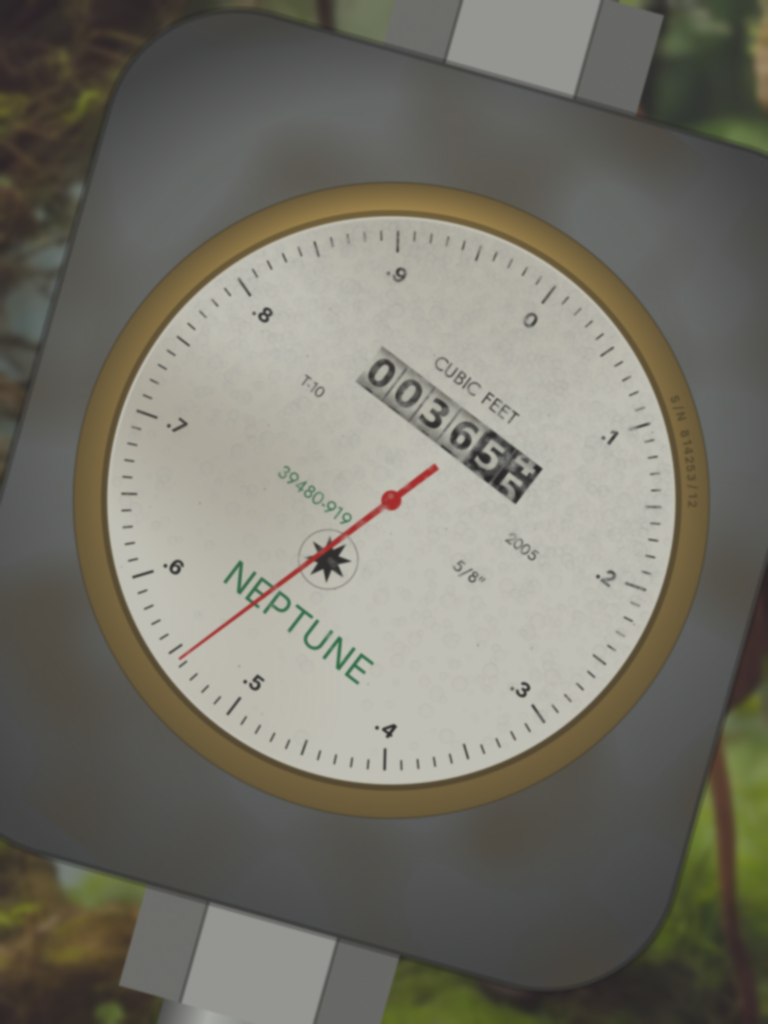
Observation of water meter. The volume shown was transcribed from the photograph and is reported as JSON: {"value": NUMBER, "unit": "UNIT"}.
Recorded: {"value": 3654.54, "unit": "ft³"}
